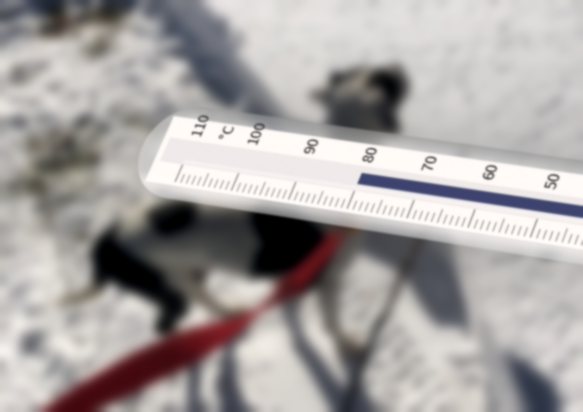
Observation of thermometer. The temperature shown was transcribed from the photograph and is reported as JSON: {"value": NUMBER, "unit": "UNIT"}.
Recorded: {"value": 80, "unit": "°C"}
